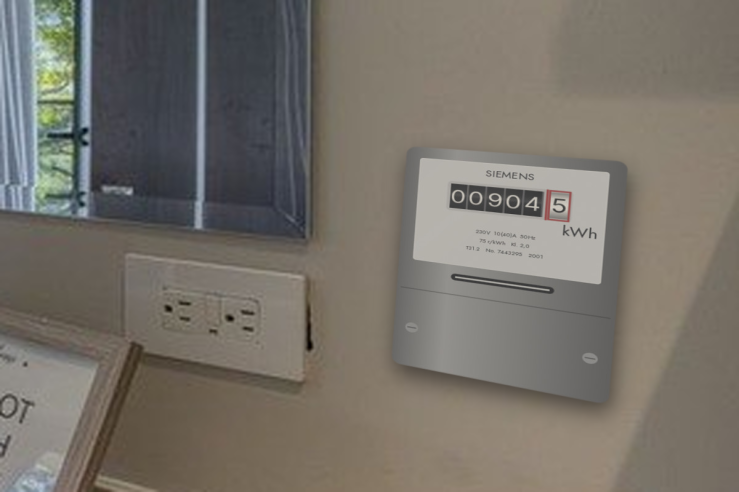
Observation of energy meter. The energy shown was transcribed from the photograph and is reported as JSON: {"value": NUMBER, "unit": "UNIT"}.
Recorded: {"value": 904.5, "unit": "kWh"}
